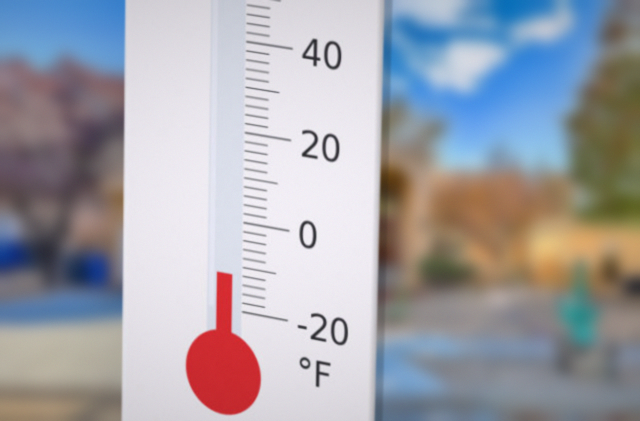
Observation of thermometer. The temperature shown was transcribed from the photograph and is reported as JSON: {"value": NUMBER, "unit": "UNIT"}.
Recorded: {"value": -12, "unit": "°F"}
